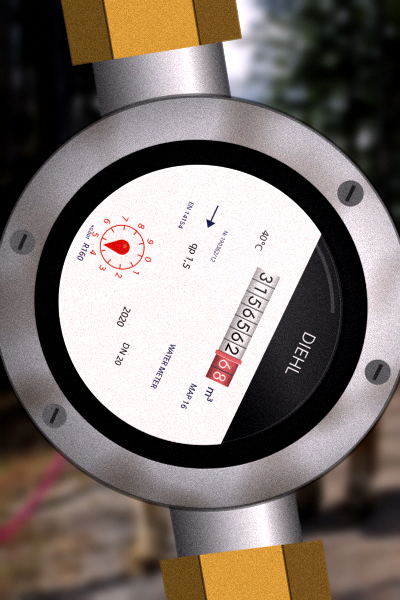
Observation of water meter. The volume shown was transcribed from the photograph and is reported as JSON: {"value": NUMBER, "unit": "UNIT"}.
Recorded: {"value": 3156562.684, "unit": "m³"}
